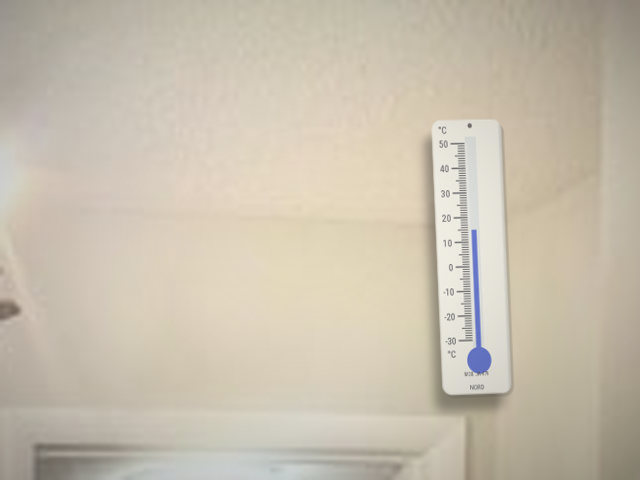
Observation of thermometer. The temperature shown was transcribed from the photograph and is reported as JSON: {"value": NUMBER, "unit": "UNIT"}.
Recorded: {"value": 15, "unit": "°C"}
